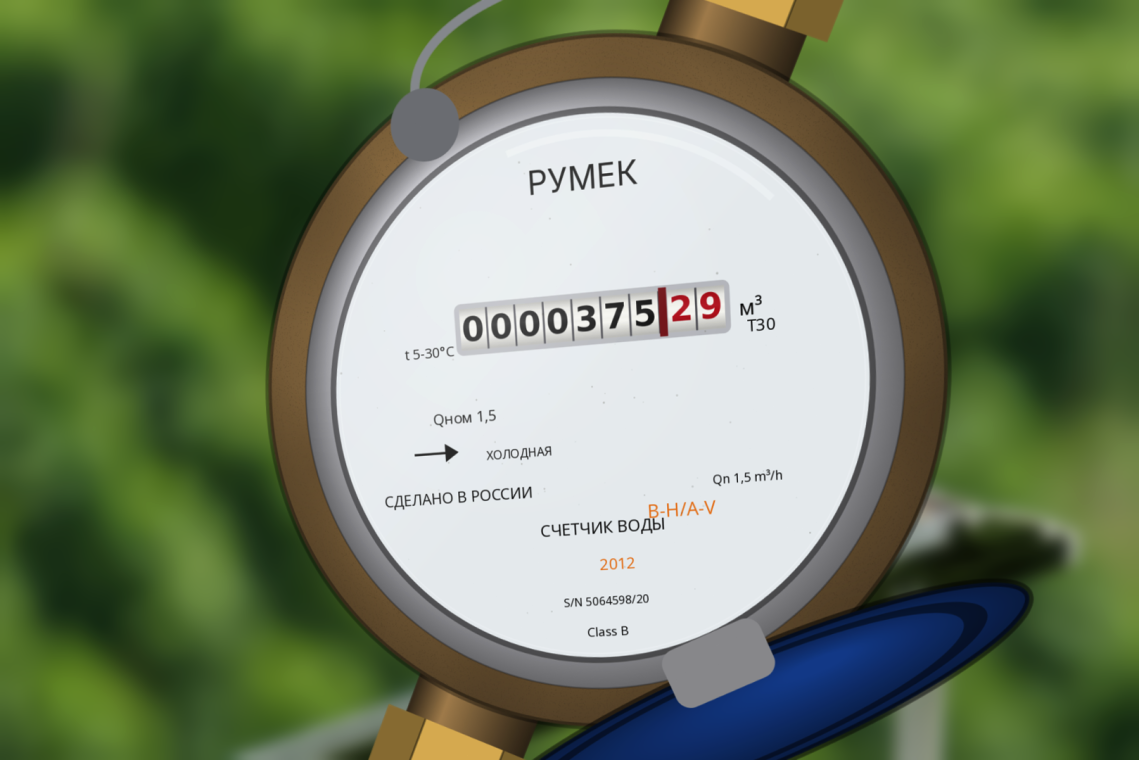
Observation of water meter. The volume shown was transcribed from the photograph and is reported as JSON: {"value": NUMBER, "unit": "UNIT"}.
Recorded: {"value": 375.29, "unit": "m³"}
